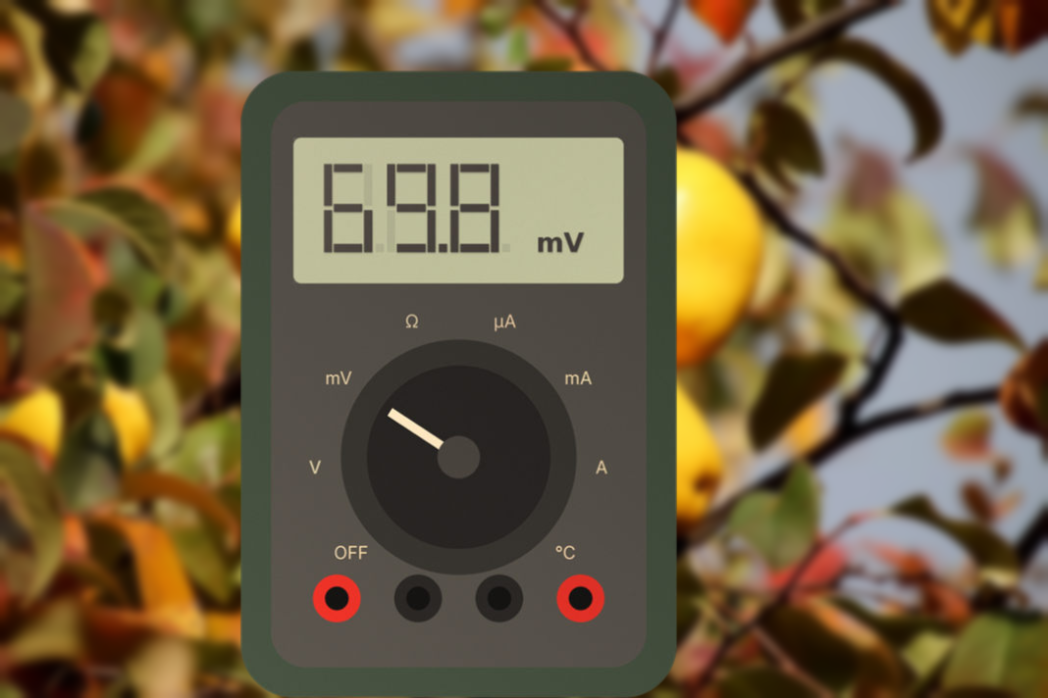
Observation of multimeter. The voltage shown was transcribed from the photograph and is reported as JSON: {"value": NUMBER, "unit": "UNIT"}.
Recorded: {"value": 69.8, "unit": "mV"}
